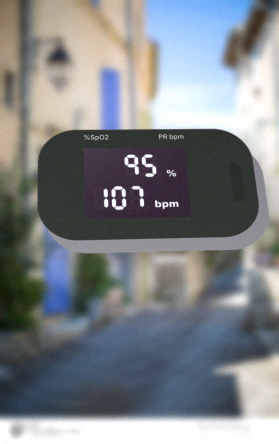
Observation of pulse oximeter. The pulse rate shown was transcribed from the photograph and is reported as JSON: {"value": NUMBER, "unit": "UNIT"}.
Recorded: {"value": 107, "unit": "bpm"}
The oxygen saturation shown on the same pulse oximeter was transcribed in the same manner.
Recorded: {"value": 95, "unit": "%"}
